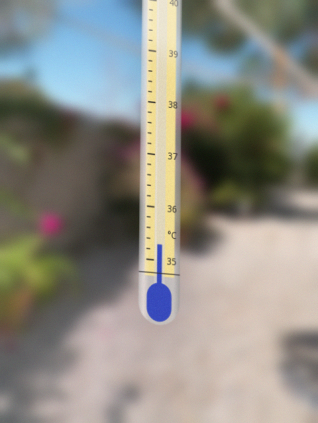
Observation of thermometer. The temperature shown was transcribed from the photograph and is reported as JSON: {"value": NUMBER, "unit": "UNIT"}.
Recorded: {"value": 35.3, "unit": "°C"}
